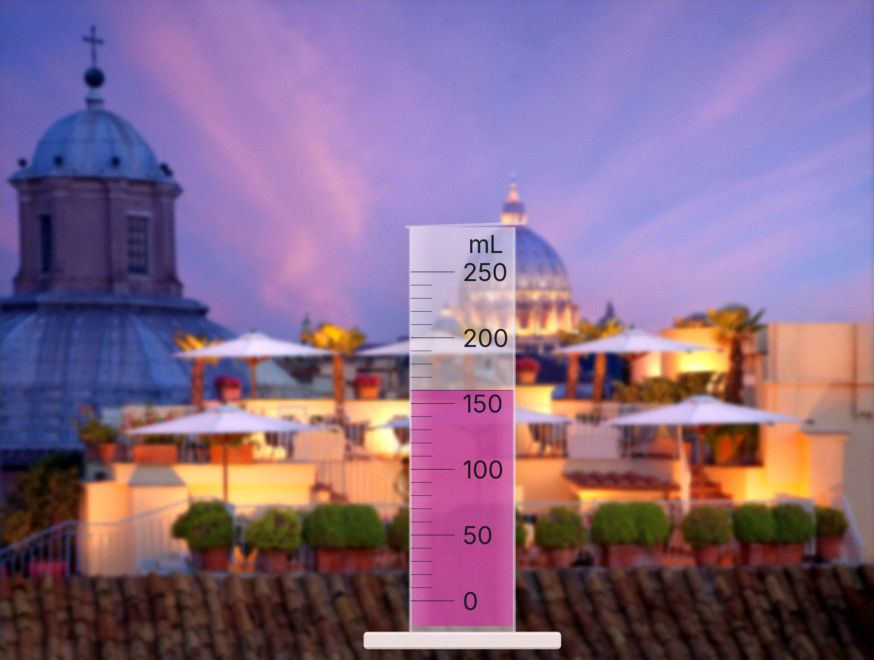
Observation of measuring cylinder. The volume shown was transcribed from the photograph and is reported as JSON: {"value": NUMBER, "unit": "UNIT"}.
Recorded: {"value": 160, "unit": "mL"}
